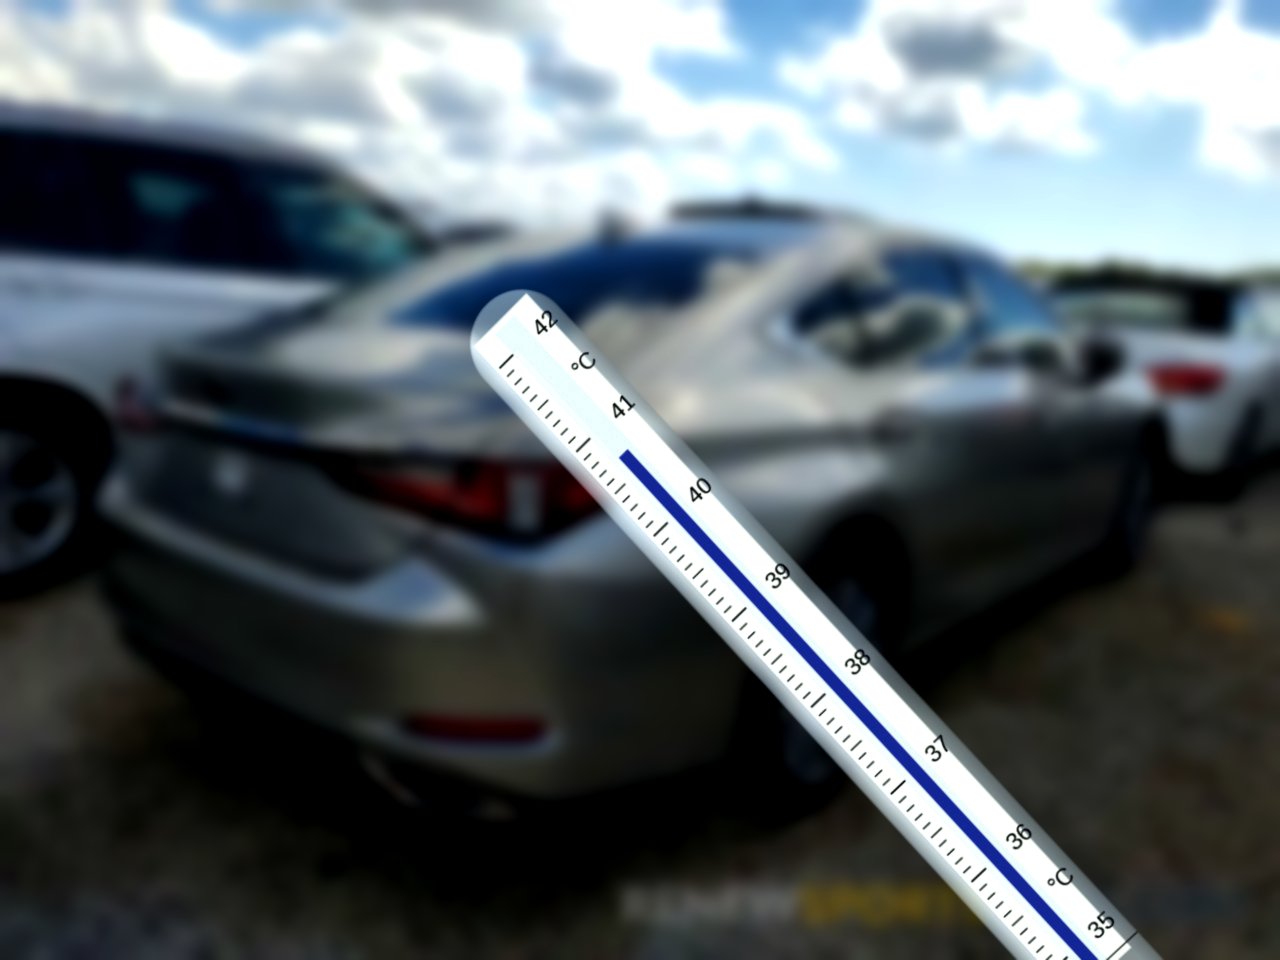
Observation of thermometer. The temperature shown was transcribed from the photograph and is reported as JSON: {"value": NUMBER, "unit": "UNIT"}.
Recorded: {"value": 40.7, "unit": "°C"}
